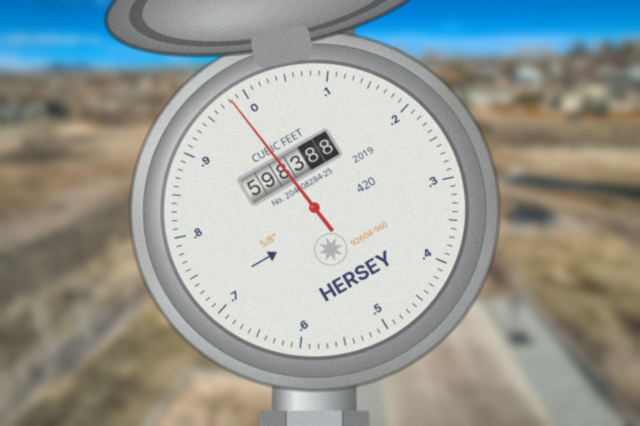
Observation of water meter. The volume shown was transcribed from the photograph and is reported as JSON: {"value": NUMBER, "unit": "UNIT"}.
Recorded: {"value": 598387.98, "unit": "ft³"}
